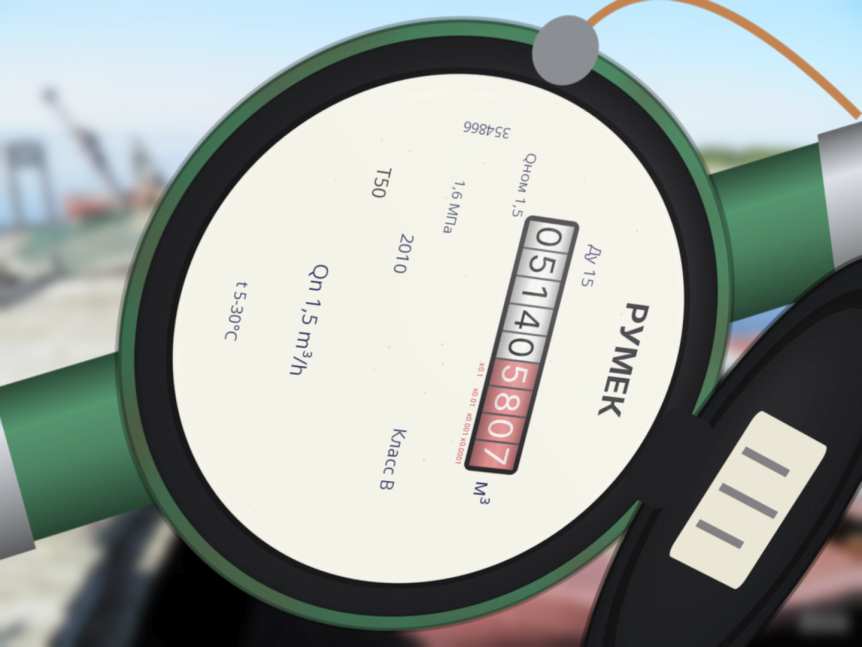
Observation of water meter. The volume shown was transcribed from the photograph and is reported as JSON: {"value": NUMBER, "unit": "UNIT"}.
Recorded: {"value": 5140.5807, "unit": "m³"}
